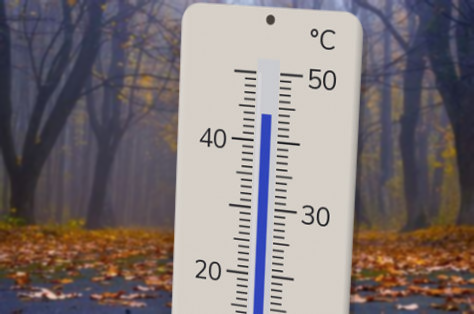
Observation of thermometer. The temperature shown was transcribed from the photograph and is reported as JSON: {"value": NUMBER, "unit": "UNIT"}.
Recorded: {"value": 44, "unit": "°C"}
